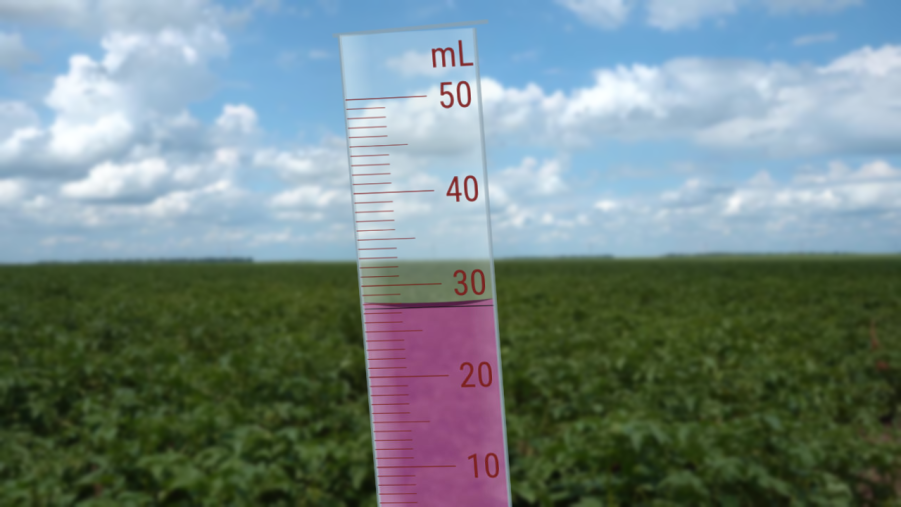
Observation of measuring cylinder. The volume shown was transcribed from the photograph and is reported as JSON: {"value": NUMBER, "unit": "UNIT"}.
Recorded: {"value": 27.5, "unit": "mL"}
